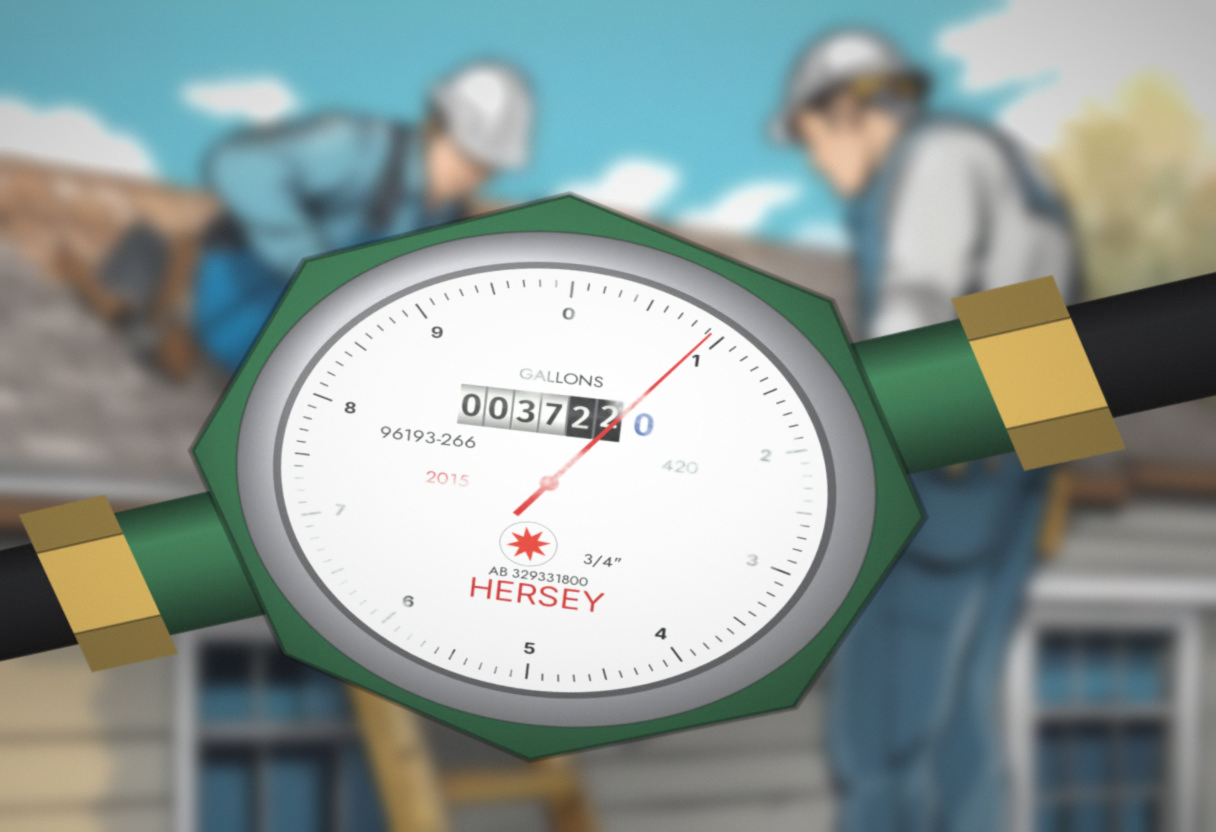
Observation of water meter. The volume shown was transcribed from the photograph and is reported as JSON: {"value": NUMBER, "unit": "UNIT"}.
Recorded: {"value": 37220.9, "unit": "gal"}
